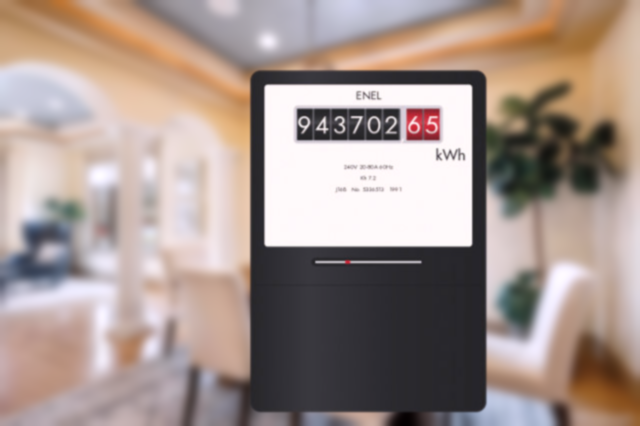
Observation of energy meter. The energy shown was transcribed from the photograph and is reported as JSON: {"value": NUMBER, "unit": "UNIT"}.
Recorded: {"value": 943702.65, "unit": "kWh"}
